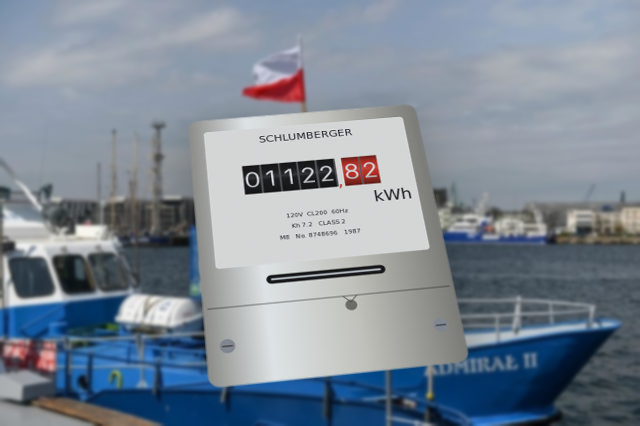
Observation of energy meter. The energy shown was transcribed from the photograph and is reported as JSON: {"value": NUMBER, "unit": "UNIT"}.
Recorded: {"value": 1122.82, "unit": "kWh"}
